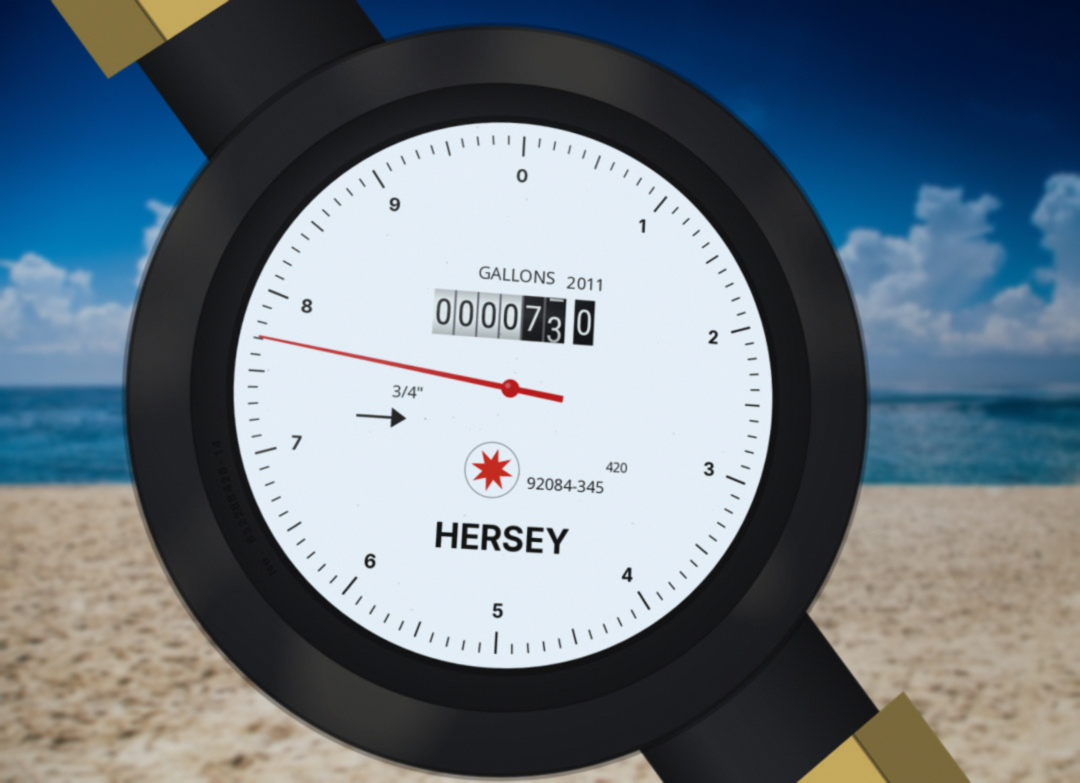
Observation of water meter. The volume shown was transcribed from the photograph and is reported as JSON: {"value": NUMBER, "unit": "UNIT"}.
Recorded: {"value": 727.7, "unit": "gal"}
